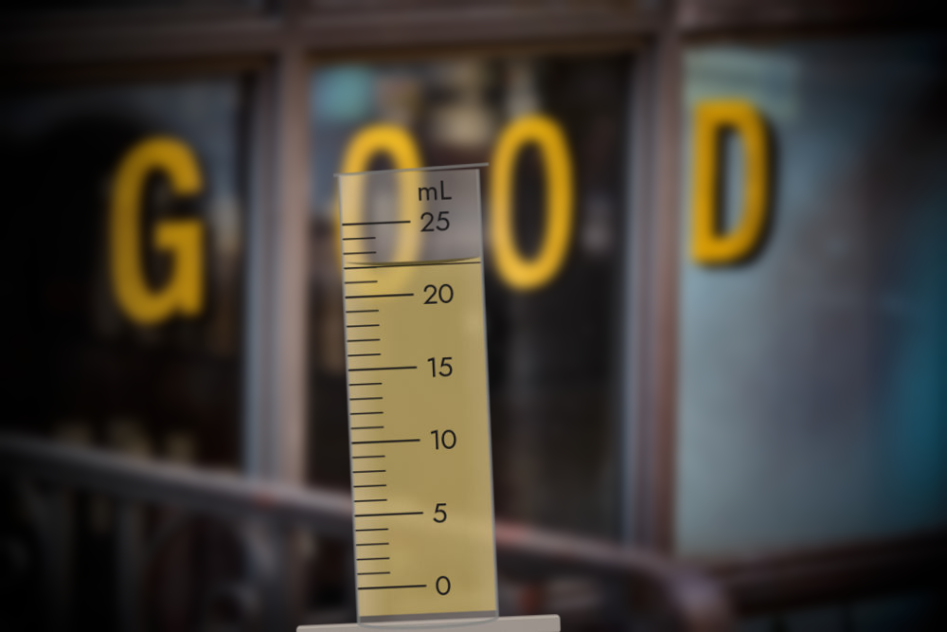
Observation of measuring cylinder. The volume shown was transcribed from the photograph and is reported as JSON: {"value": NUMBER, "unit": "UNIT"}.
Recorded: {"value": 22, "unit": "mL"}
